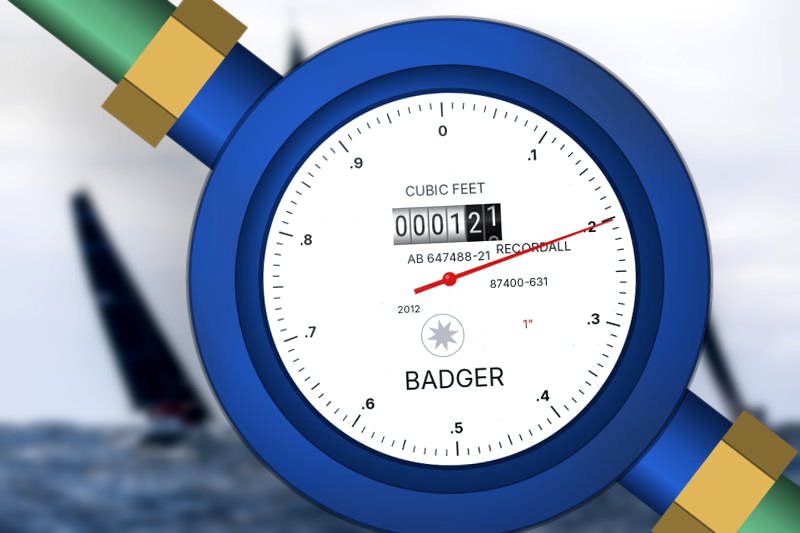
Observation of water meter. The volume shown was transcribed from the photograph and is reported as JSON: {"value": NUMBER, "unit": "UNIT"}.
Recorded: {"value": 121.20, "unit": "ft³"}
